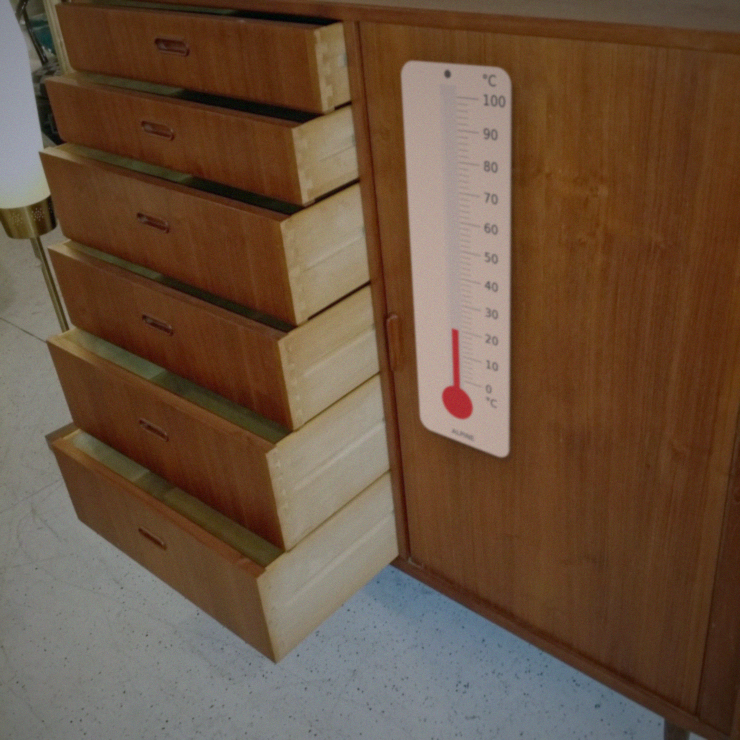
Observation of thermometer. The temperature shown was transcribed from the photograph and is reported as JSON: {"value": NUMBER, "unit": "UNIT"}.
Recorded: {"value": 20, "unit": "°C"}
